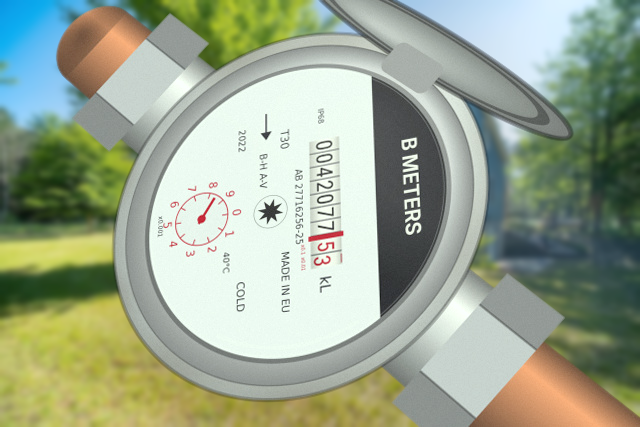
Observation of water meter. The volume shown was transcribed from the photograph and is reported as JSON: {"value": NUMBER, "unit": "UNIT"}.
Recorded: {"value": 42077.528, "unit": "kL"}
